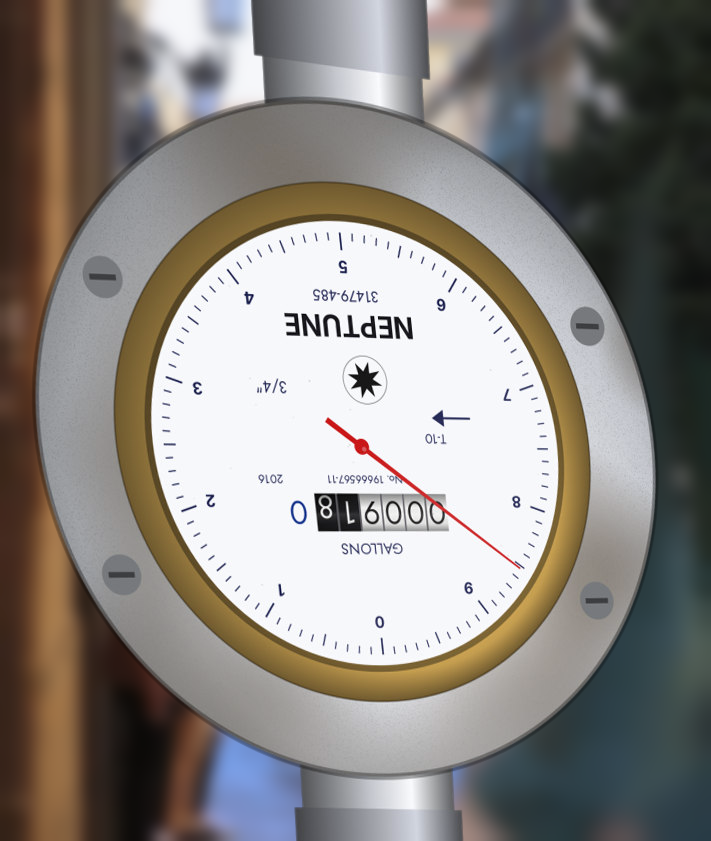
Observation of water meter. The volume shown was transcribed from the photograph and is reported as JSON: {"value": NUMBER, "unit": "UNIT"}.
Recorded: {"value": 9178.5, "unit": "gal"}
